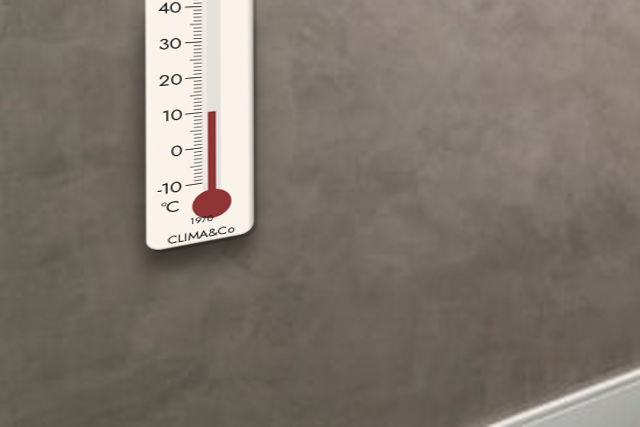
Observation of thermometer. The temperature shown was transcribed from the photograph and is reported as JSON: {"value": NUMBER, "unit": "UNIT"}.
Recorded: {"value": 10, "unit": "°C"}
